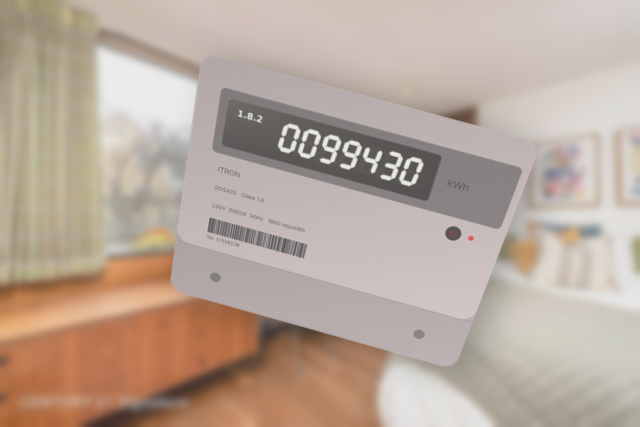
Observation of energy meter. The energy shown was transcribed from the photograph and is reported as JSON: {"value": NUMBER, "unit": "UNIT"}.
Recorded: {"value": 99430, "unit": "kWh"}
